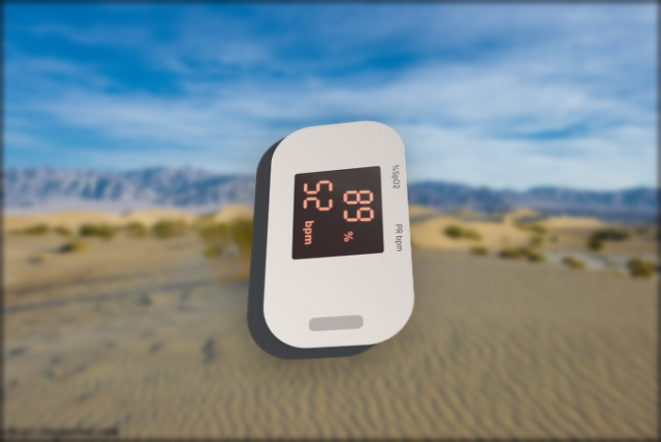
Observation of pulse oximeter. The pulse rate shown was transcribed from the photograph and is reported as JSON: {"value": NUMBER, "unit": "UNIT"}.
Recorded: {"value": 52, "unit": "bpm"}
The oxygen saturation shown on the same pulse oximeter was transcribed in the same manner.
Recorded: {"value": 89, "unit": "%"}
